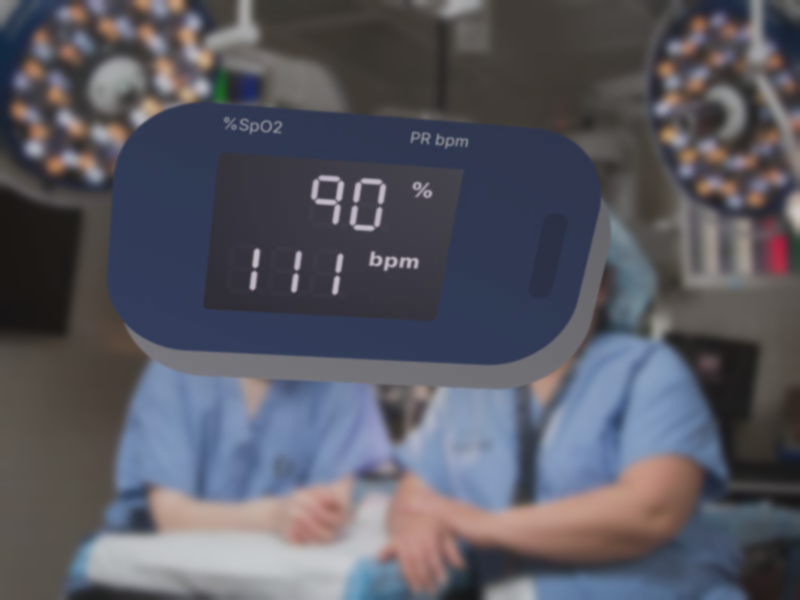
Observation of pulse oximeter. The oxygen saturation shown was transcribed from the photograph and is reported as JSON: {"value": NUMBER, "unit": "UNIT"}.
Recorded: {"value": 90, "unit": "%"}
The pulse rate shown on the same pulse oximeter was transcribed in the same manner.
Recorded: {"value": 111, "unit": "bpm"}
